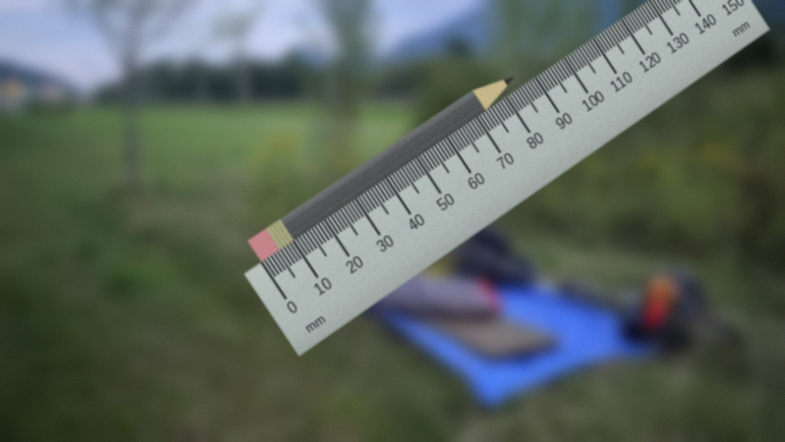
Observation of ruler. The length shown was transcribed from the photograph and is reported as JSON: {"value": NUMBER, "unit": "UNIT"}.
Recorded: {"value": 85, "unit": "mm"}
